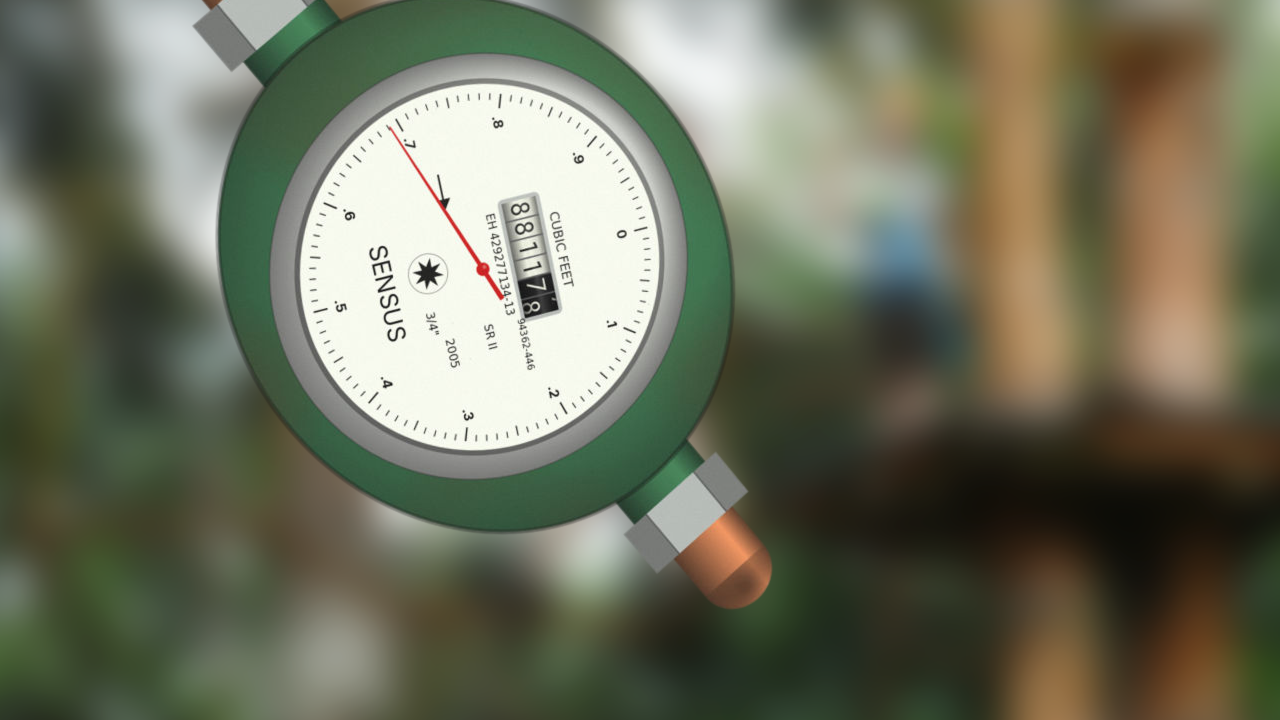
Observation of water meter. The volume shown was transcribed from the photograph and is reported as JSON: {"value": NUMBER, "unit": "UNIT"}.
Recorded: {"value": 881177.69, "unit": "ft³"}
